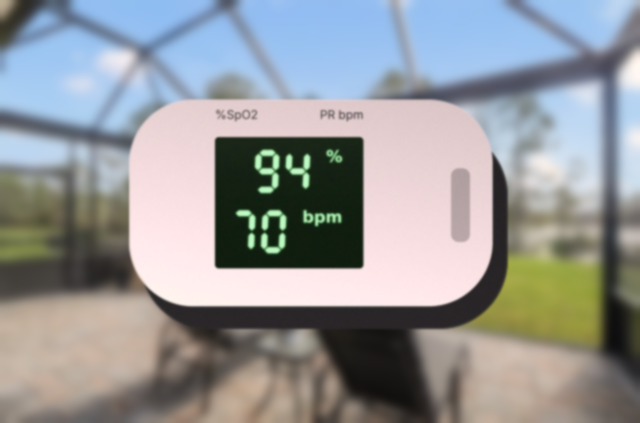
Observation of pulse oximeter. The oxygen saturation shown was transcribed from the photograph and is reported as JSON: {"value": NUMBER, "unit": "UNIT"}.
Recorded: {"value": 94, "unit": "%"}
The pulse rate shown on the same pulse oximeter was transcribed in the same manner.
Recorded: {"value": 70, "unit": "bpm"}
